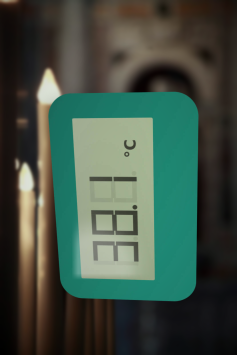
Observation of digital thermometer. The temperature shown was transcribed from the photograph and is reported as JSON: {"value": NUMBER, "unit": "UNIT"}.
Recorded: {"value": 38.1, "unit": "°C"}
